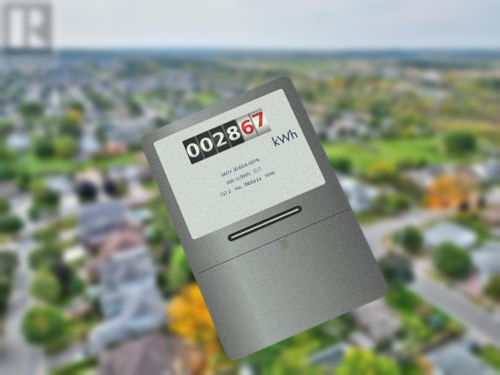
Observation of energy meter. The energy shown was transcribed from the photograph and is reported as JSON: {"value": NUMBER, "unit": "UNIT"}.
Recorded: {"value": 28.67, "unit": "kWh"}
